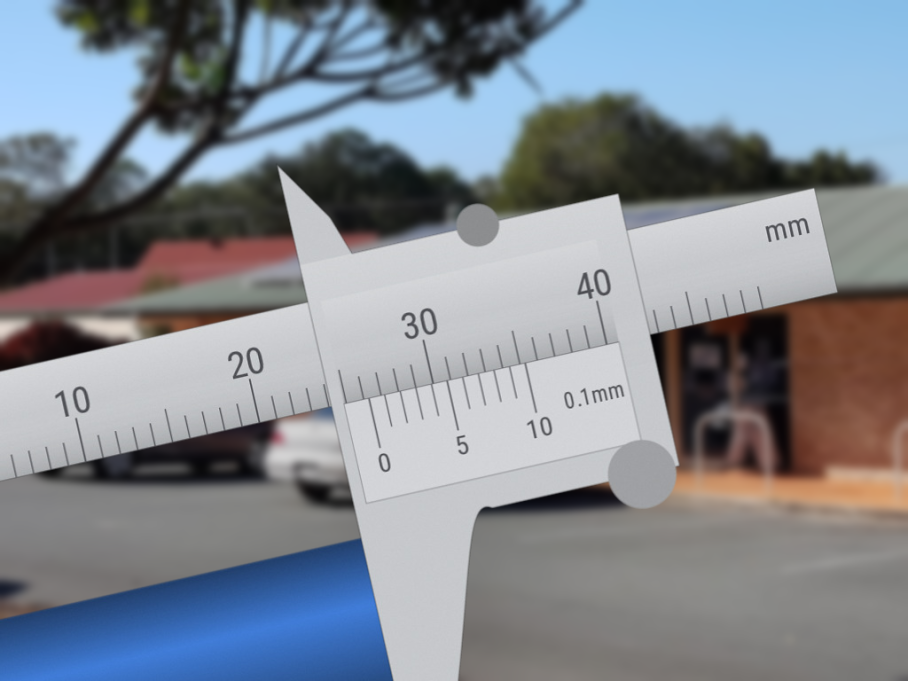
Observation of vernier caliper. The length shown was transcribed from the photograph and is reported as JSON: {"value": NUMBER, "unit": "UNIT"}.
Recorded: {"value": 26.3, "unit": "mm"}
